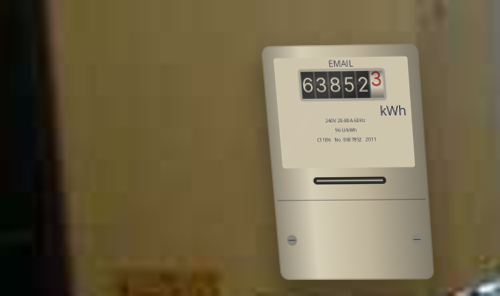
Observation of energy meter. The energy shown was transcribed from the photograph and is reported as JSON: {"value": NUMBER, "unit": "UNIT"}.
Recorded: {"value": 63852.3, "unit": "kWh"}
